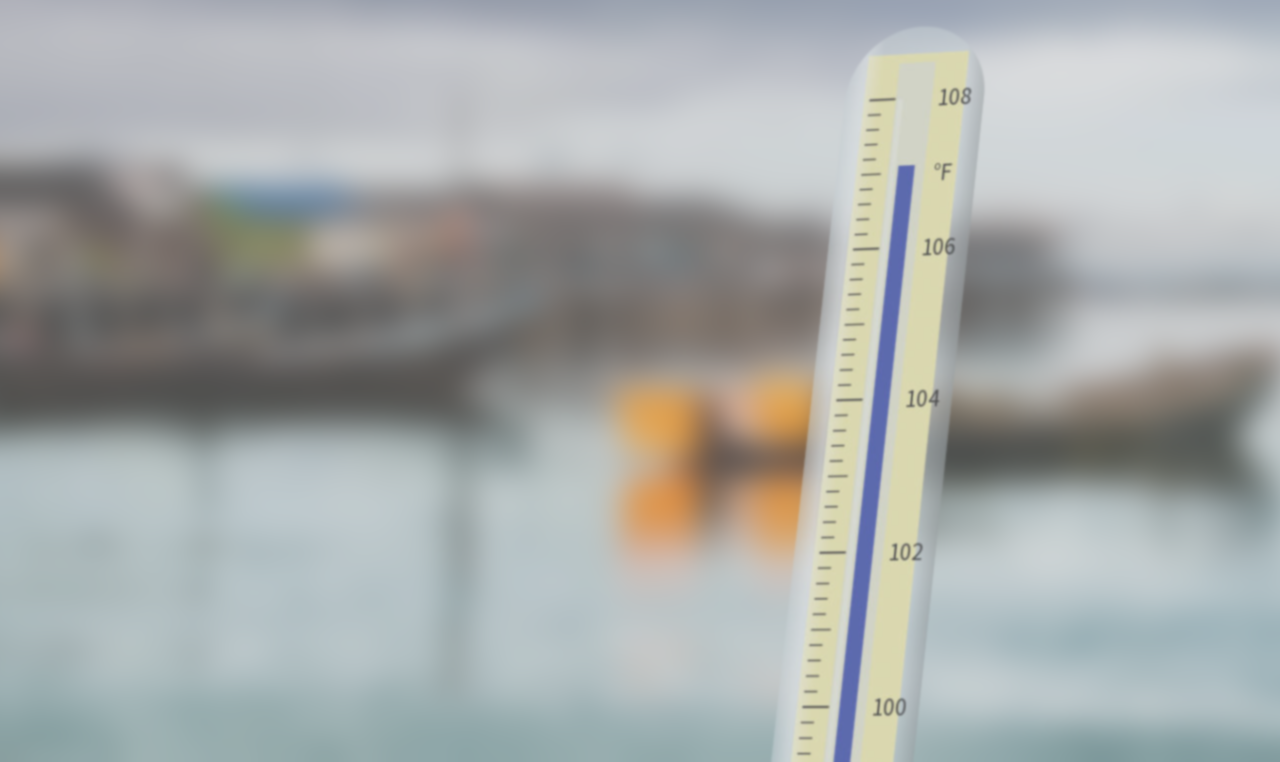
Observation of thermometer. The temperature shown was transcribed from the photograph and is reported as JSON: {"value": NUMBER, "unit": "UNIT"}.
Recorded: {"value": 107.1, "unit": "°F"}
